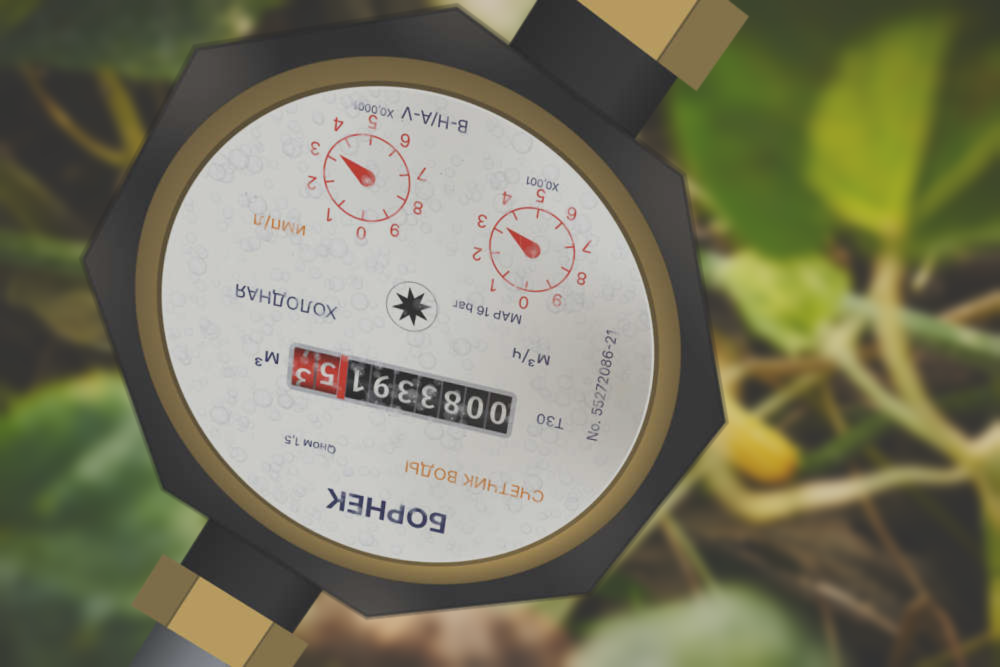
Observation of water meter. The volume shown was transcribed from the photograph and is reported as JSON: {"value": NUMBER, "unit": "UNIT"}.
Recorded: {"value": 83391.5333, "unit": "m³"}
